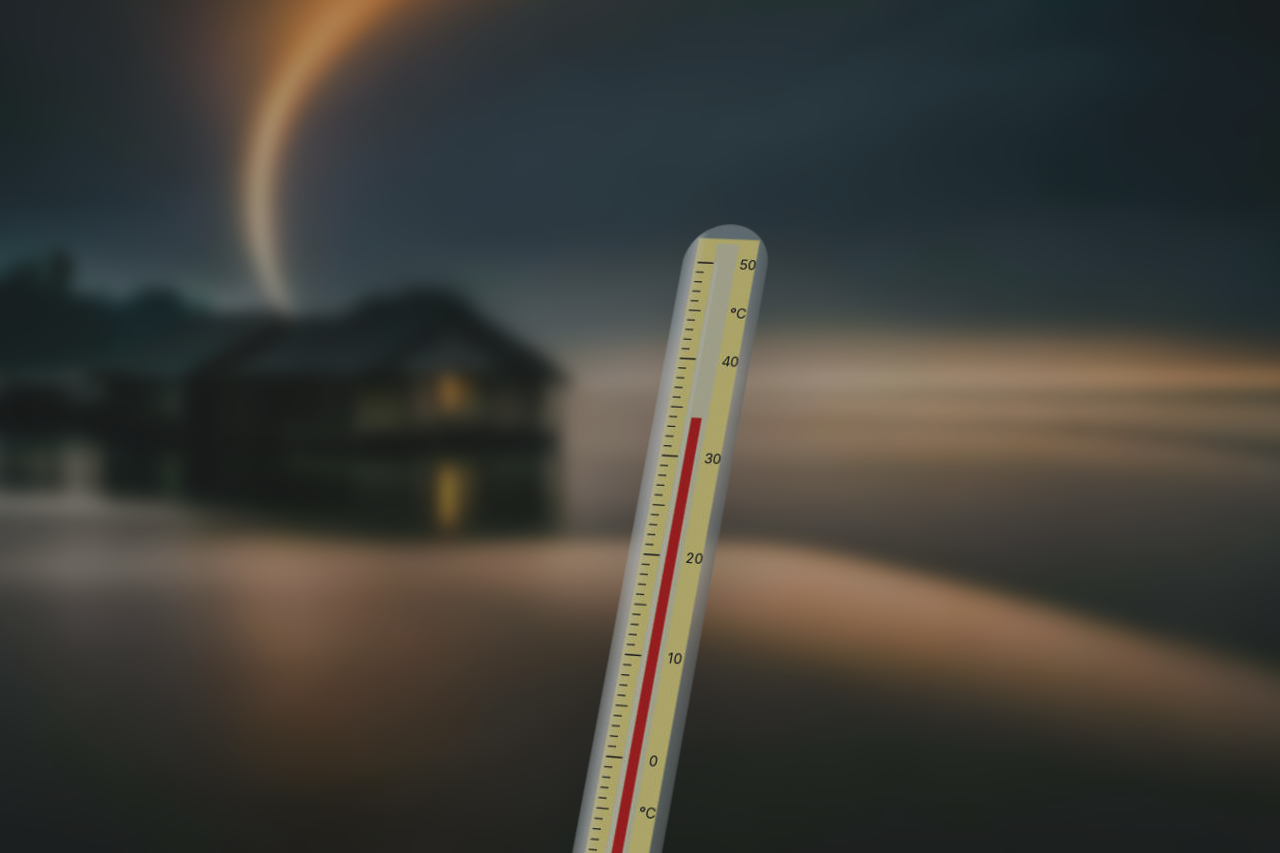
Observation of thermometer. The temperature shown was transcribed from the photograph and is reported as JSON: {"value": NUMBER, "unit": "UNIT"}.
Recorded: {"value": 34, "unit": "°C"}
